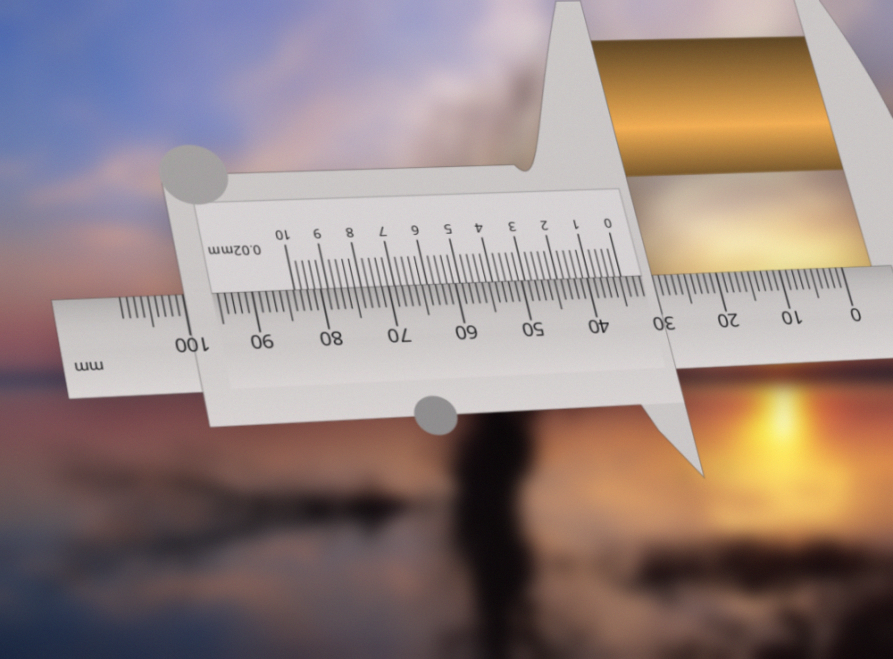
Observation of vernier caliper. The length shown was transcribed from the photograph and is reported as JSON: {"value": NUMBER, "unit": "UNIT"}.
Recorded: {"value": 34.8, "unit": "mm"}
